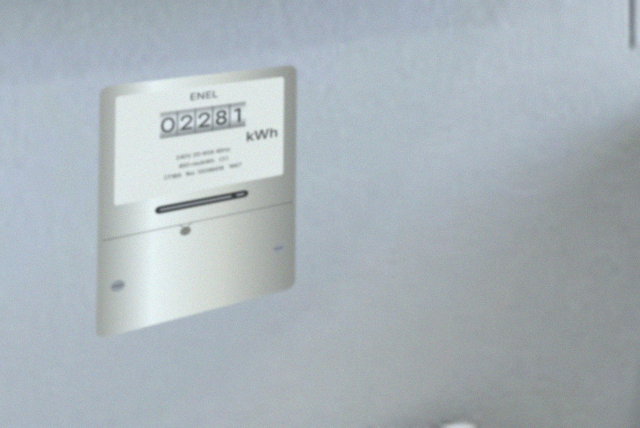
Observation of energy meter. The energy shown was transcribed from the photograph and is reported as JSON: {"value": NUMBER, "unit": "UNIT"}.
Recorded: {"value": 2281, "unit": "kWh"}
